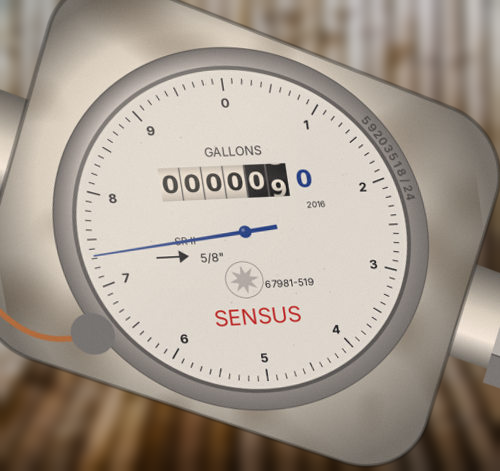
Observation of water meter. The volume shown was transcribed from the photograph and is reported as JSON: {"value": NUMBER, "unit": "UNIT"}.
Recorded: {"value": 87.3, "unit": "gal"}
